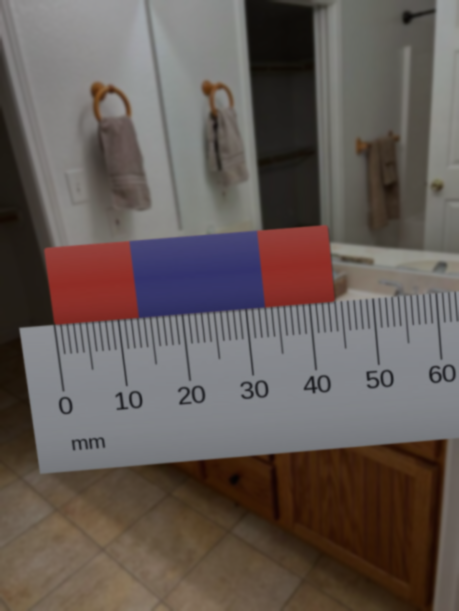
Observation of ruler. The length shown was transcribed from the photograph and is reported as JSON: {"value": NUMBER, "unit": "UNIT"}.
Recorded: {"value": 44, "unit": "mm"}
